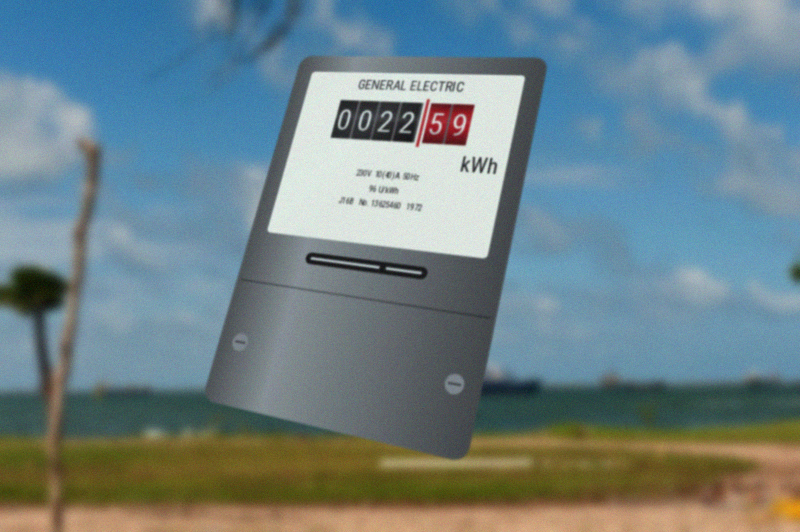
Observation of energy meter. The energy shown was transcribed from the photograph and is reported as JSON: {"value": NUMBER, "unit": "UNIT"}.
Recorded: {"value": 22.59, "unit": "kWh"}
